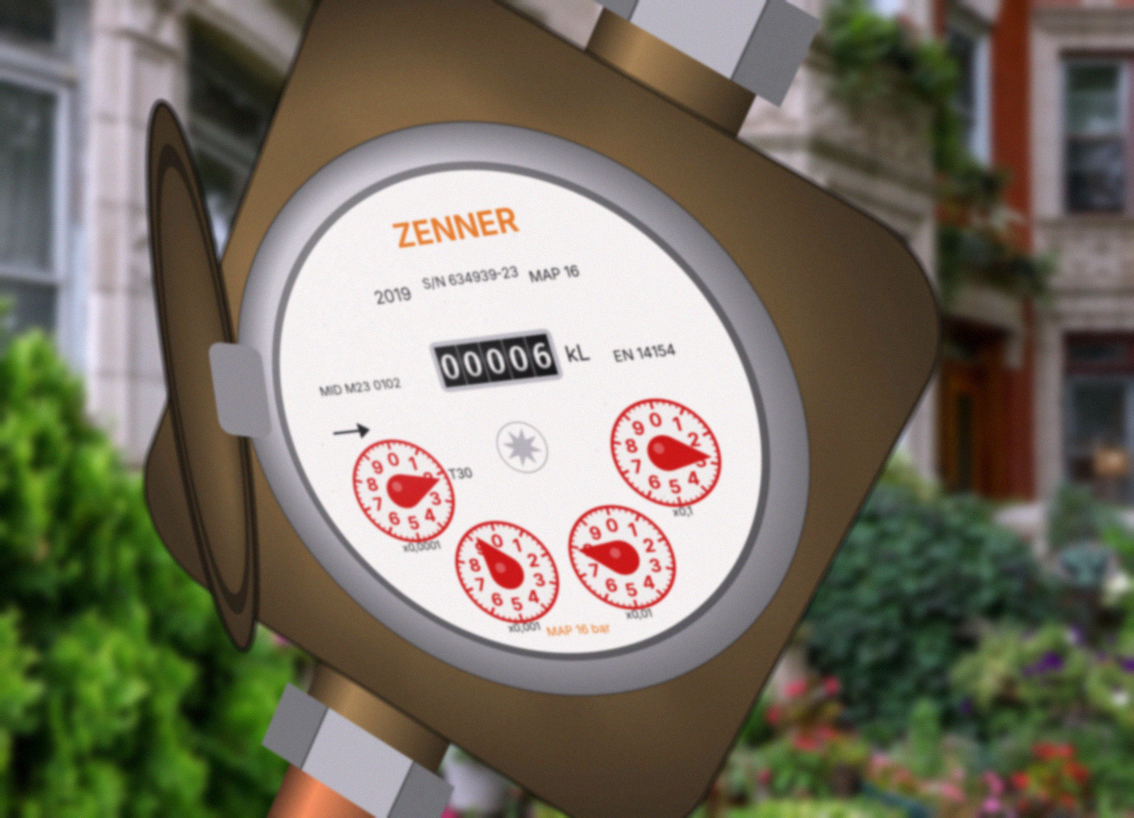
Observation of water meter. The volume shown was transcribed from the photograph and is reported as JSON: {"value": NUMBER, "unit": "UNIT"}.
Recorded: {"value": 6.2792, "unit": "kL"}
